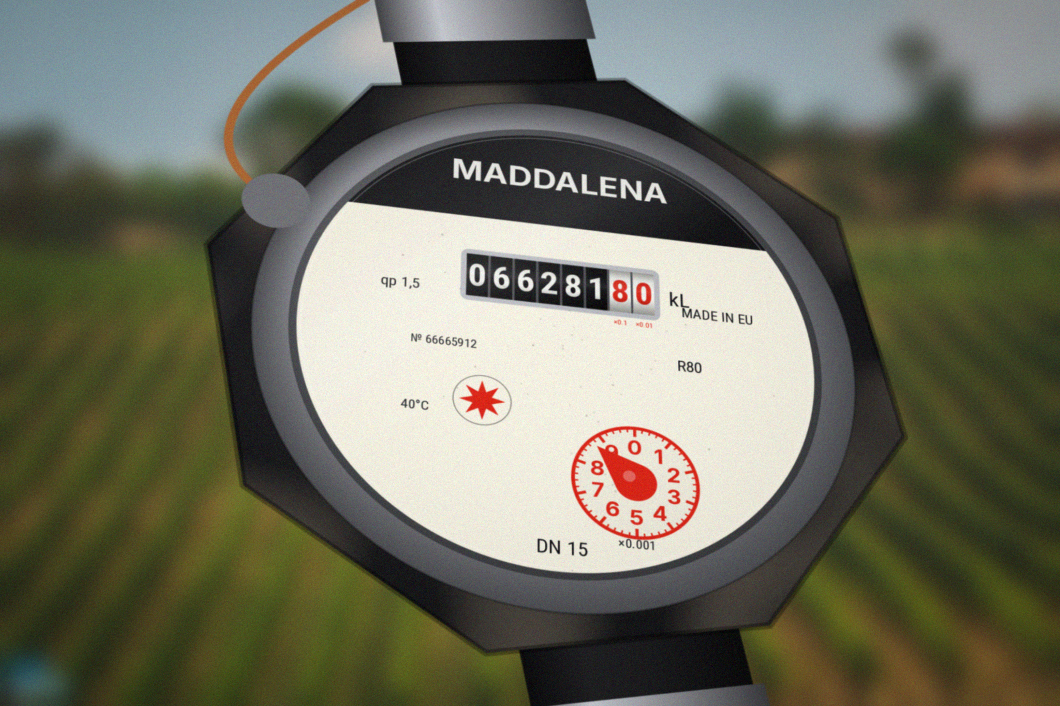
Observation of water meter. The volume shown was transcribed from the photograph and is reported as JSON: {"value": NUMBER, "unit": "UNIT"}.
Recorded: {"value": 66281.808, "unit": "kL"}
